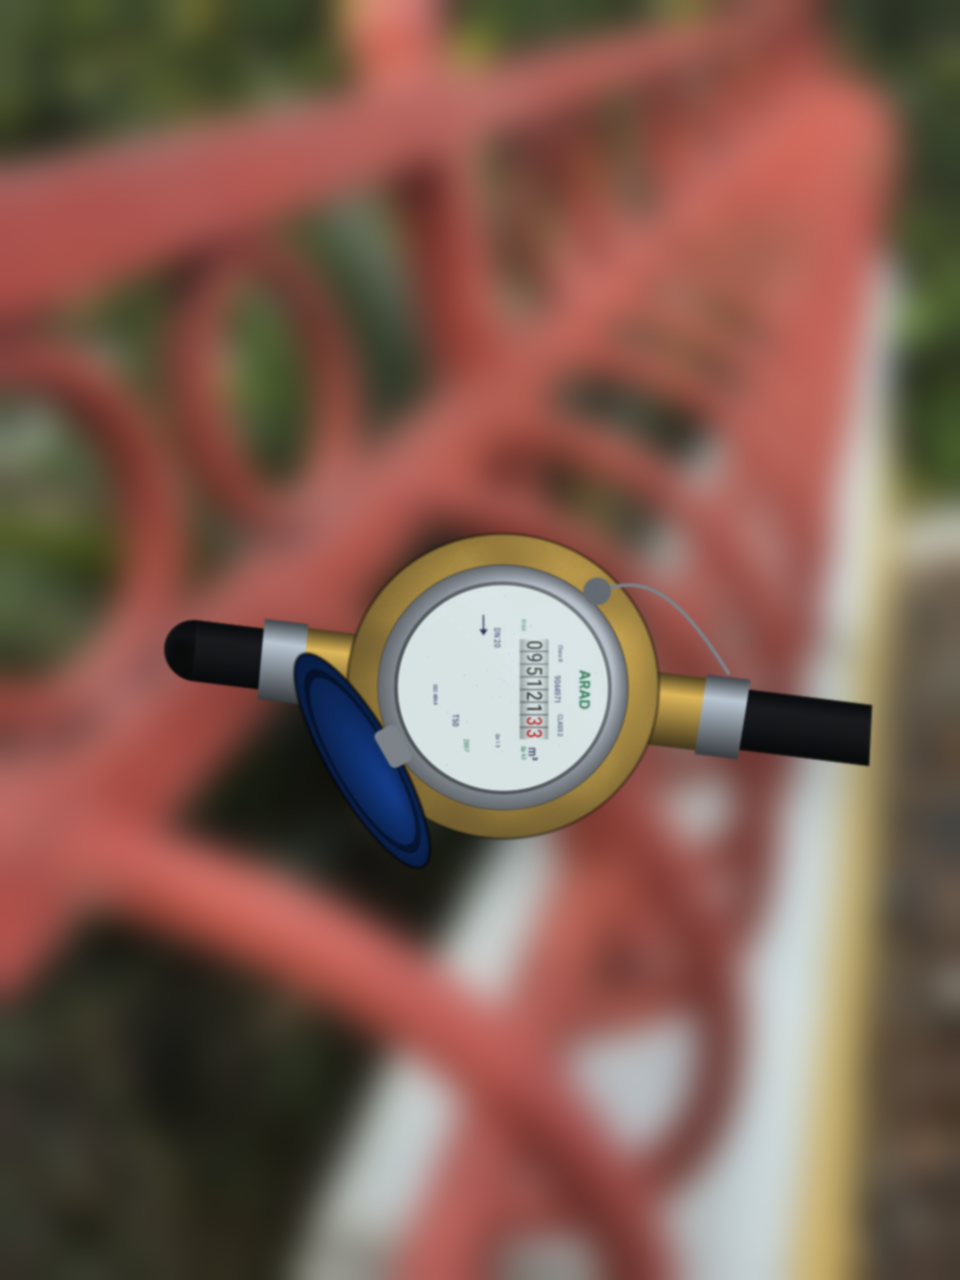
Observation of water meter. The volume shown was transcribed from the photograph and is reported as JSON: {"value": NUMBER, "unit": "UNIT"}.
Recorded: {"value": 95121.33, "unit": "m³"}
